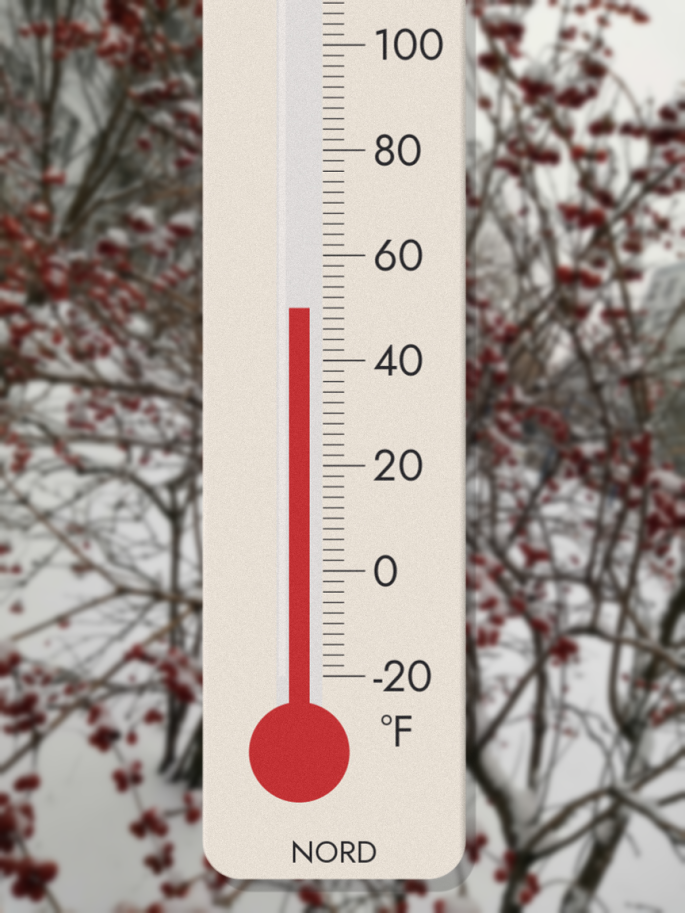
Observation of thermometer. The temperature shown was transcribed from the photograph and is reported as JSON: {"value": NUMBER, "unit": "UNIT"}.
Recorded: {"value": 50, "unit": "°F"}
